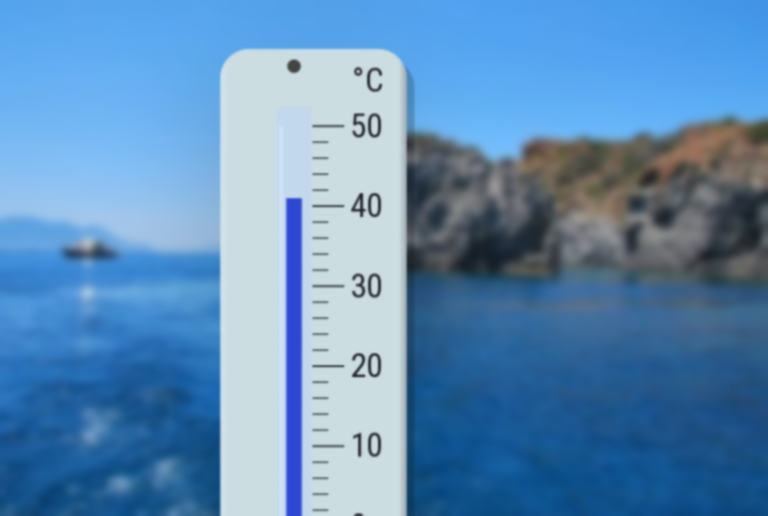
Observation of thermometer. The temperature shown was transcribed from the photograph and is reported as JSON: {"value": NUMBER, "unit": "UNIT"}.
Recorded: {"value": 41, "unit": "°C"}
